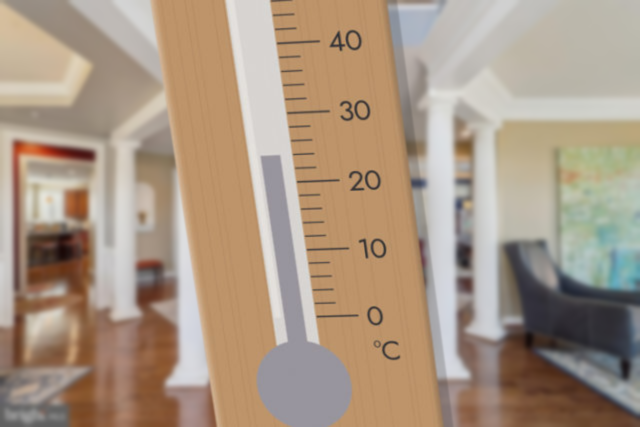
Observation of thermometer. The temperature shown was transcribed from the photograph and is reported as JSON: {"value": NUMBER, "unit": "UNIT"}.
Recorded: {"value": 24, "unit": "°C"}
